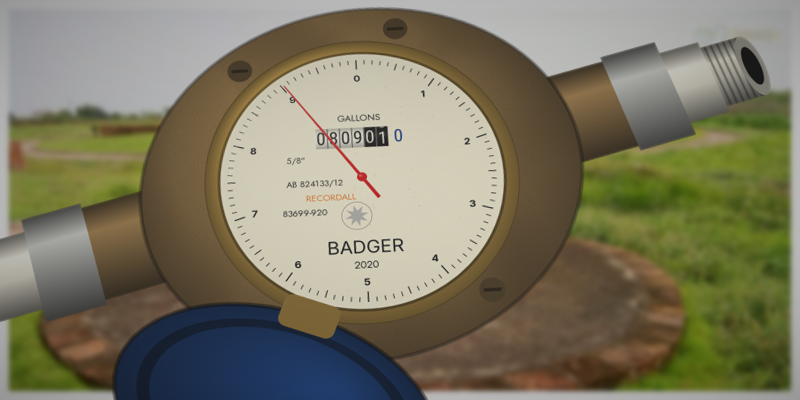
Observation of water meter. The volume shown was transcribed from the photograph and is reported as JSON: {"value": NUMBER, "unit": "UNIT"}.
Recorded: {"value": 809009.0, "unit": "gal"}
